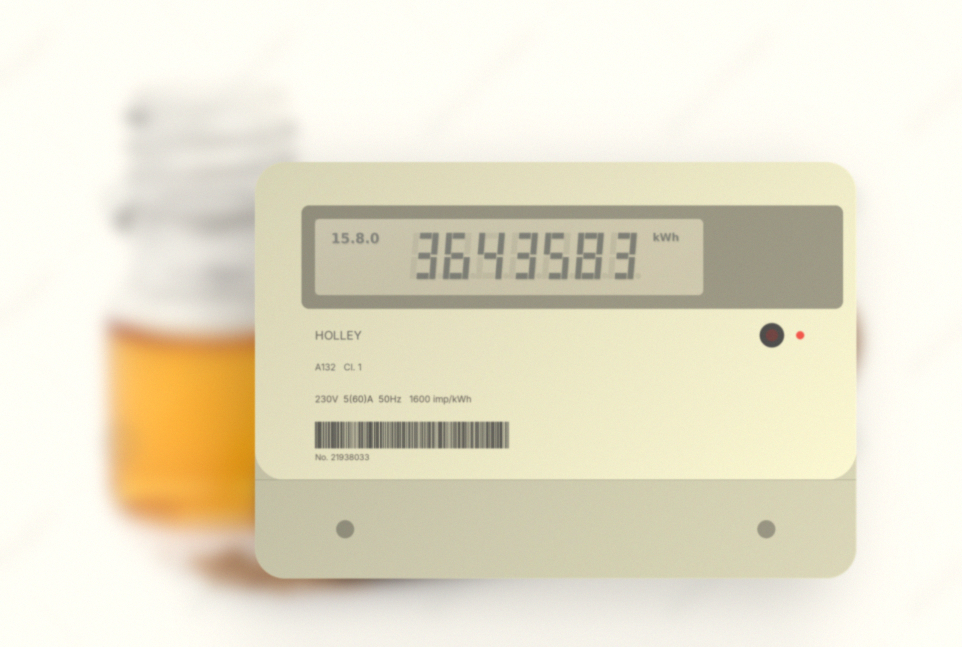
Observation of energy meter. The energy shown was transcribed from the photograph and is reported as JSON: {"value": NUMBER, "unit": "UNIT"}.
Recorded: {"value": 3643583, "unit": "kWh"}
